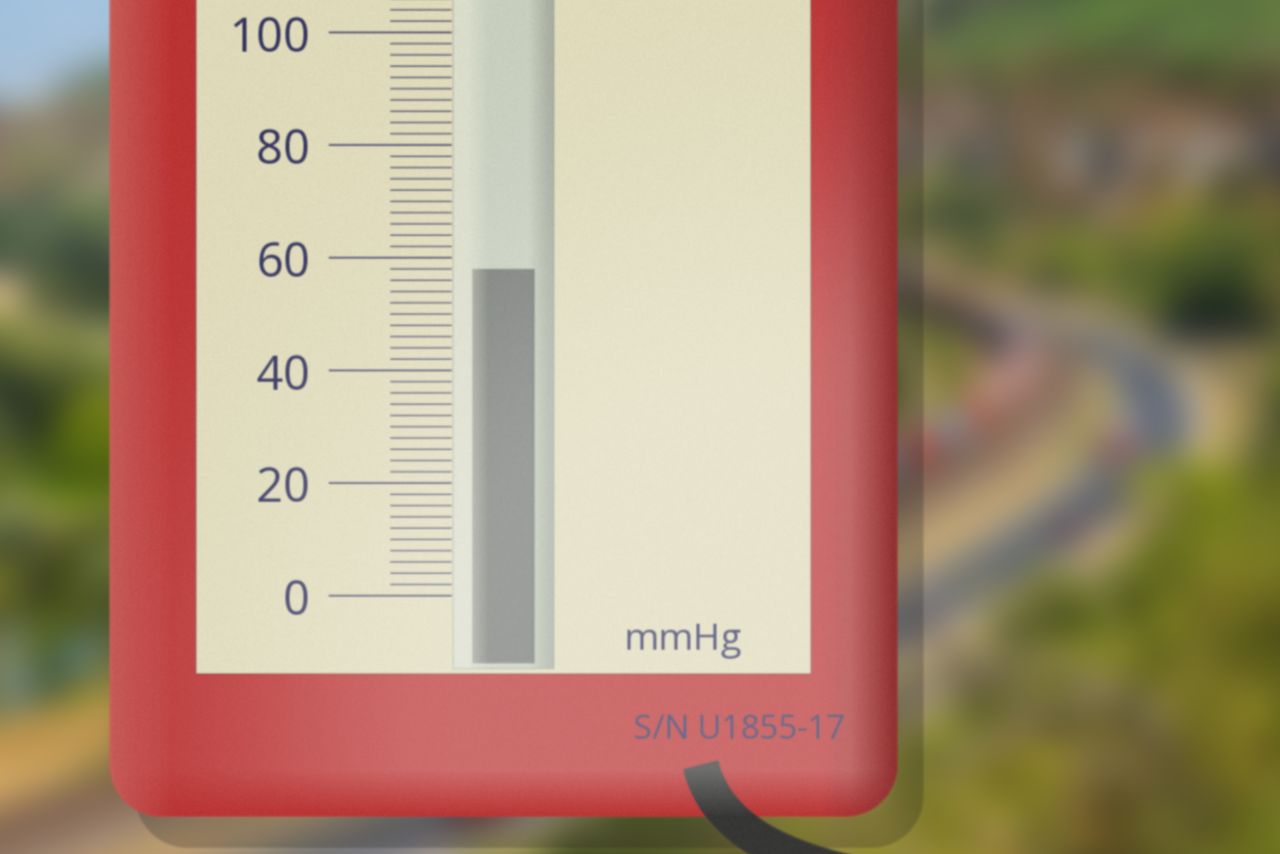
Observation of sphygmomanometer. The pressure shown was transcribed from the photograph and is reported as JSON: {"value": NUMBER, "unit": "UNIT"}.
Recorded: {"value": 58, "unit": "mmHg"}
